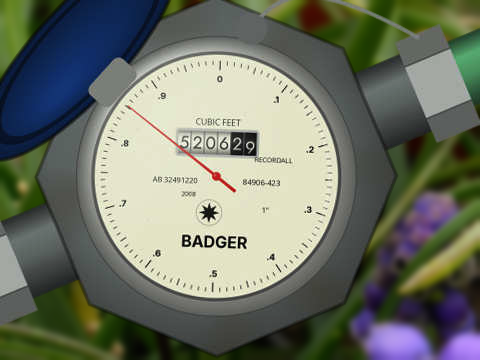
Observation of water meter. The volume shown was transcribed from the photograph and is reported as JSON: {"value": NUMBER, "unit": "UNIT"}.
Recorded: {"value": 520628.85, "unit": "ft³"}
